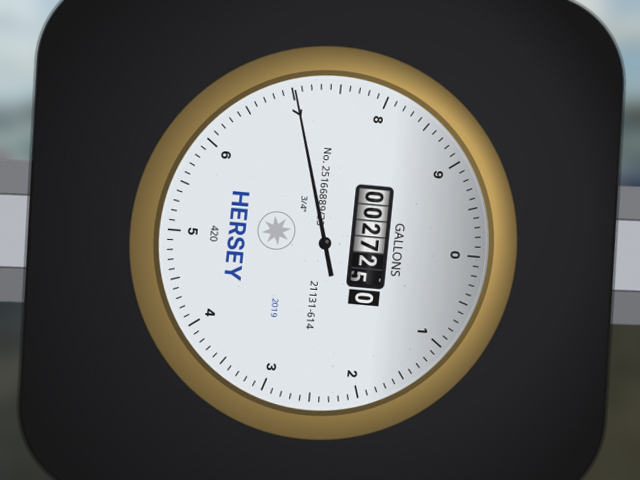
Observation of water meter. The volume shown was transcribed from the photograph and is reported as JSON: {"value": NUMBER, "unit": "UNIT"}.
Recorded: {"value": 27247.0, "unit": "gal"}
